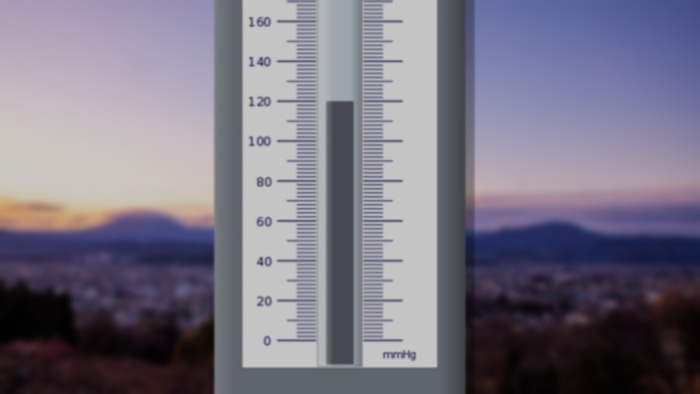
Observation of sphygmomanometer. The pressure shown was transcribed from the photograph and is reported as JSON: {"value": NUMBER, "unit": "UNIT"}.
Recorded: {"value": 120, "unit": "mmHg"}
